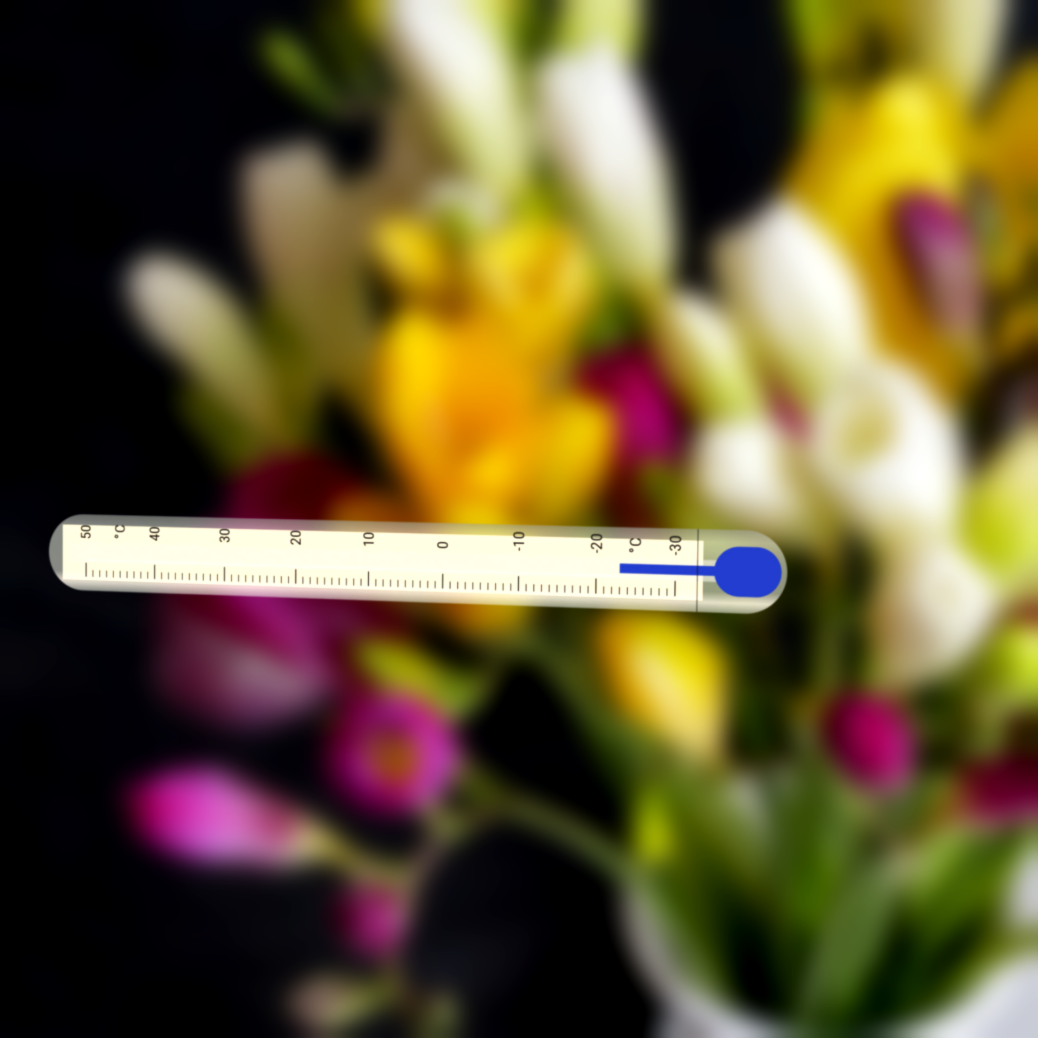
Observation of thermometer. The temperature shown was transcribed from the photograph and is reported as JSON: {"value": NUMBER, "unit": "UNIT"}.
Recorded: {"value": -23, "unit": "°C"}
